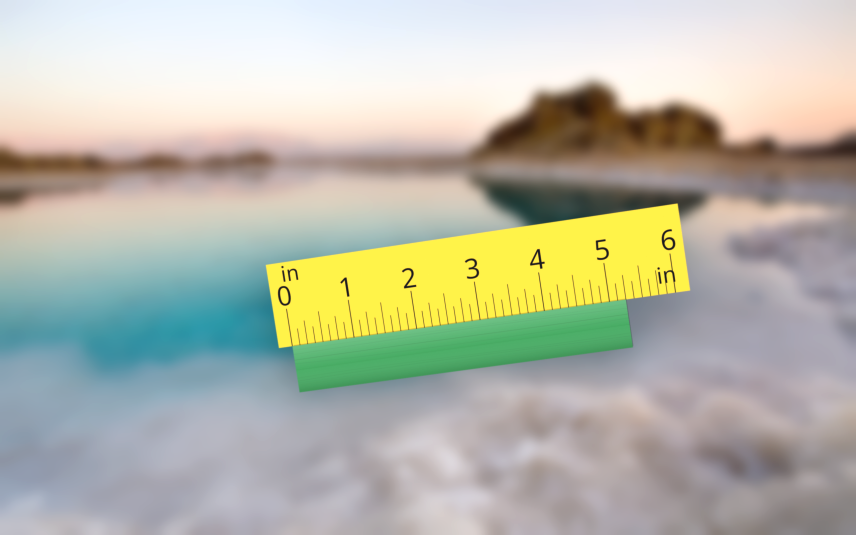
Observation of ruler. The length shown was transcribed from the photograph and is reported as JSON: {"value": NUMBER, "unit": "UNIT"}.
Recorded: {"value": 5.25, "unit": "in"}
